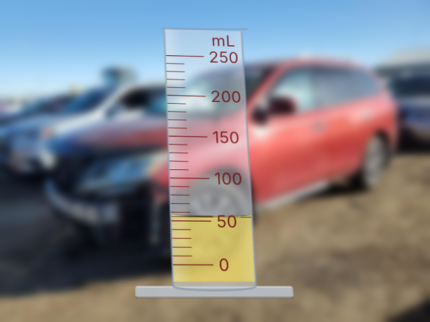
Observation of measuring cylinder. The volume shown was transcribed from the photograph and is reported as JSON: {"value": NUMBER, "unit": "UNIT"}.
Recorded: {"value": 55, "unit": "mL"}
